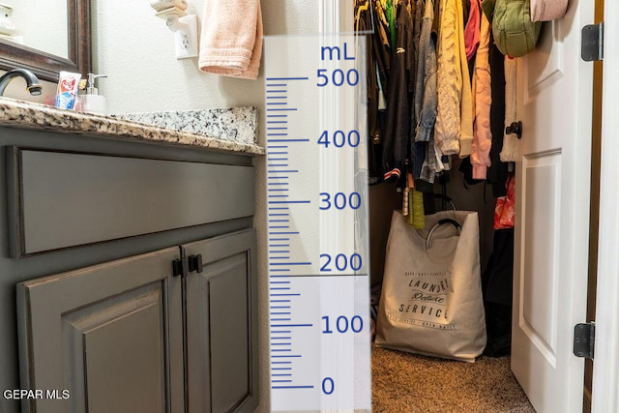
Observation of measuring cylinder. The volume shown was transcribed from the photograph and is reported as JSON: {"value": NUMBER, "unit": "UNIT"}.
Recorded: {"value": 180, "unit": "mL"}
